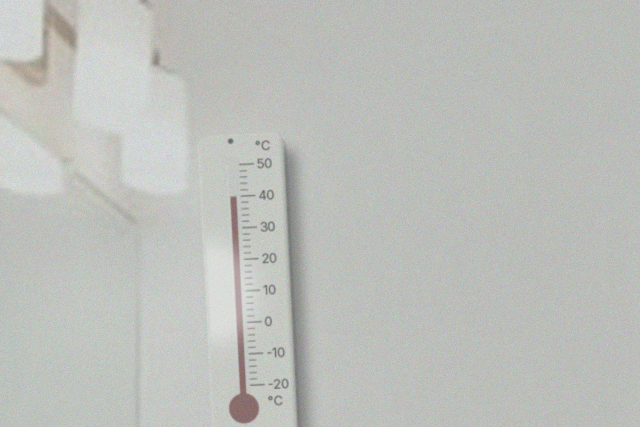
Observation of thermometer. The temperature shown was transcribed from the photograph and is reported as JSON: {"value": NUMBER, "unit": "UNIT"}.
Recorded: {"value": 40, "unit": "°C"}
